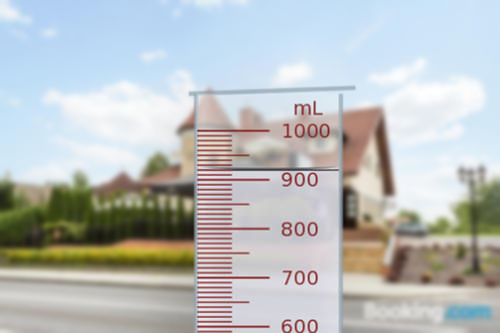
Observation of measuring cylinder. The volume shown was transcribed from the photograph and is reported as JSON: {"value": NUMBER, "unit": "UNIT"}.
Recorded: {"value": 920, "unit": "mL"}
